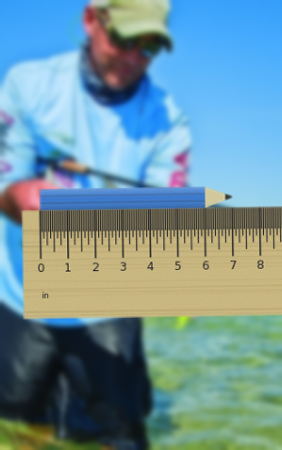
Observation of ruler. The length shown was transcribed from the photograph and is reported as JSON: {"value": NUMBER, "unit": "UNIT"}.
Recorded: {"value": 7, "unit": "in"}
